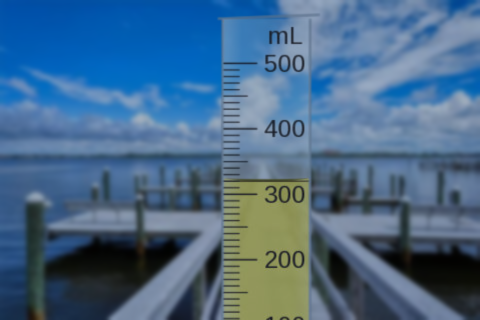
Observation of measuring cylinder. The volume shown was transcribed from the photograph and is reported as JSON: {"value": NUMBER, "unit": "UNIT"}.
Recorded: {"value": 320, "unit": "mL"}
